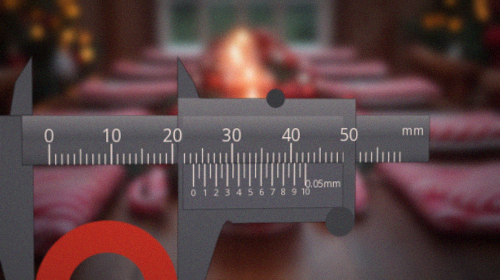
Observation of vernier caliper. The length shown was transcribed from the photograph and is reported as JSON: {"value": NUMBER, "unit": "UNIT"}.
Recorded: {"value": 23.5, "unit": "mm"}
